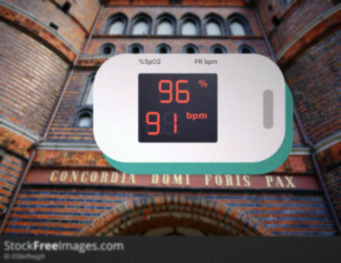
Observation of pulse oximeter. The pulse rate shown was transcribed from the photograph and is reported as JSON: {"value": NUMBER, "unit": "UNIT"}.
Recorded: {"value": 91, "unit": "bpm"}
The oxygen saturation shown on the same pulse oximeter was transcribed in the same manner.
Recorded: {"value": 96, "unit": "%"}
